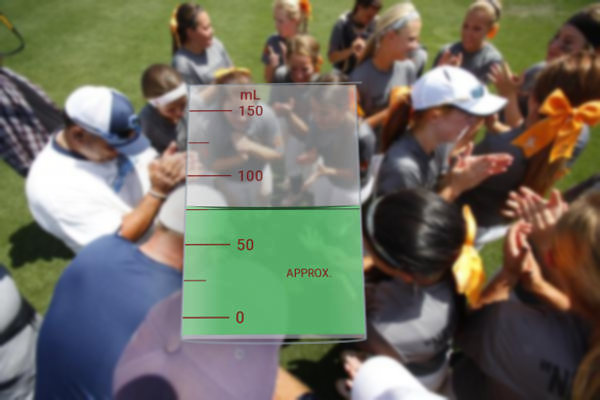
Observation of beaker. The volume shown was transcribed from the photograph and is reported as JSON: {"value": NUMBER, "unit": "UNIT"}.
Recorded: {"value": 75, "unit": "mL"}
